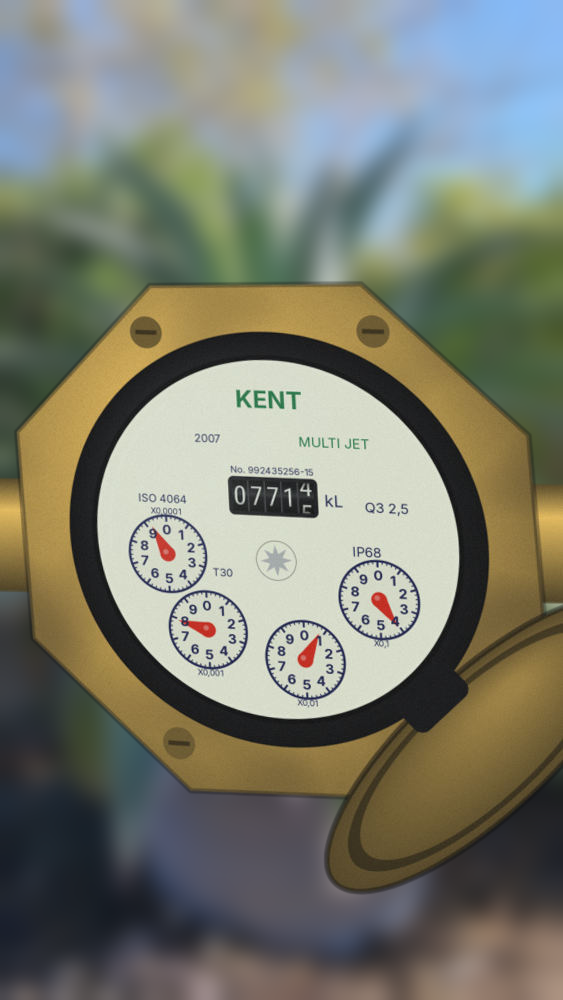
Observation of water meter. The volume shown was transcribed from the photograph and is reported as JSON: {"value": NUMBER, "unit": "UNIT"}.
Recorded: {"value": 7714.4079, "unit": "kL"}
